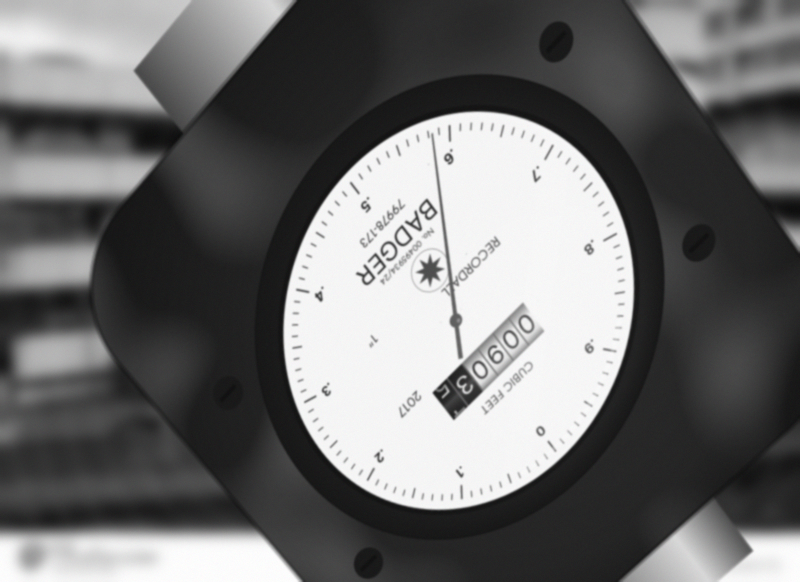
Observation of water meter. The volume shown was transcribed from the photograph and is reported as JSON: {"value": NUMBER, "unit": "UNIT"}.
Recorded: {"value": 9034.58, "unit": "ft³"}
